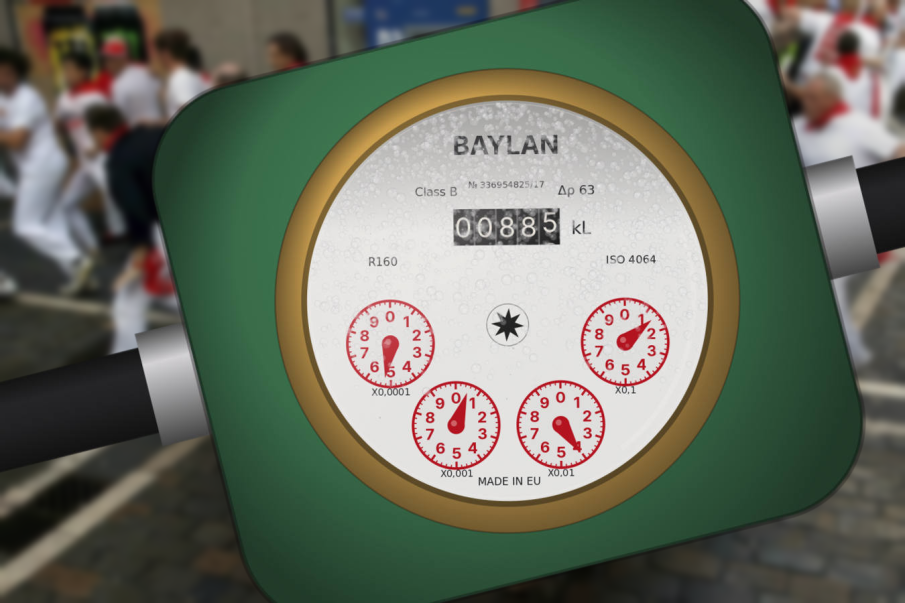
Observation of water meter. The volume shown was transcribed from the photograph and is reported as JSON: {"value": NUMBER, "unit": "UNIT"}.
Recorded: {"value": 885.1405, "unit": "kL"}
